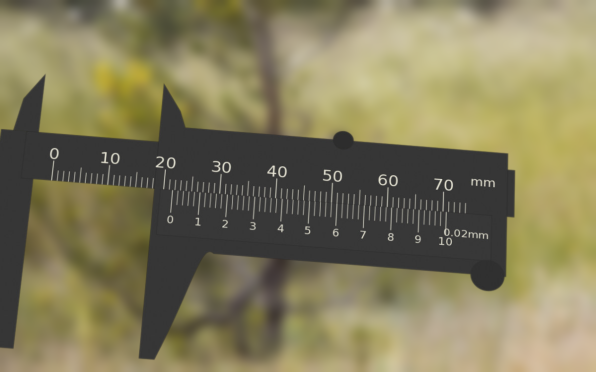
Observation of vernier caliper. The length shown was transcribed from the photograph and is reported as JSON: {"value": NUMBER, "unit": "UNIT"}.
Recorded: {"value": 21.6, "unit": "mm"}
